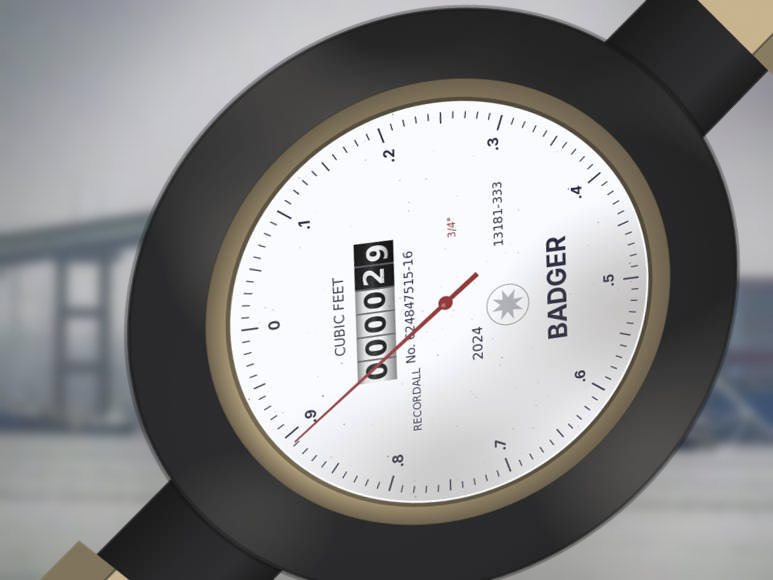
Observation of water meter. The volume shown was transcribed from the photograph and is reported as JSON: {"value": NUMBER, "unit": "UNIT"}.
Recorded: {"value": 28.89, "unit": "ft³"}
